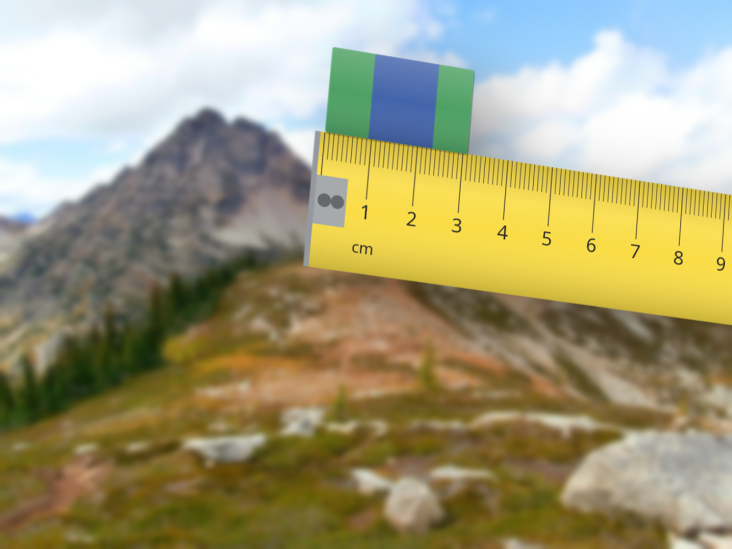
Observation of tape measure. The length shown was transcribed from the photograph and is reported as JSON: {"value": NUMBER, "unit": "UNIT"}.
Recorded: {"value": 3.1, "unit": "cm"}
